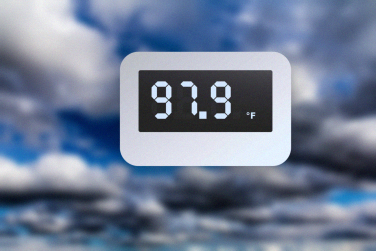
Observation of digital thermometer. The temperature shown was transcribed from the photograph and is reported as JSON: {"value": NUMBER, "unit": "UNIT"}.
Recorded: {"value": 97.9, "unit": "°F"}
